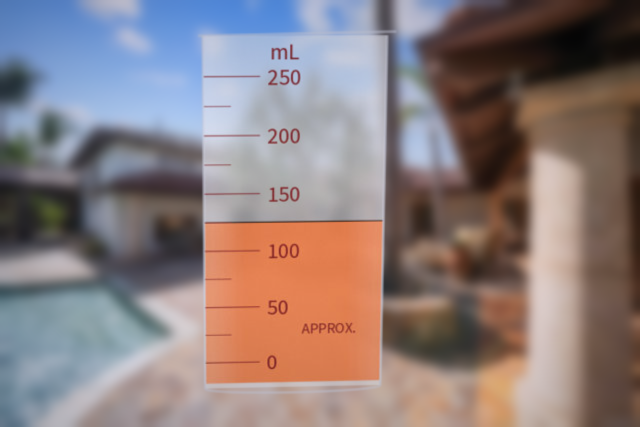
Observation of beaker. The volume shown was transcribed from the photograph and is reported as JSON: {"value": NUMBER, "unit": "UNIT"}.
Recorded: {"value": 125, "unit": "mL"}
